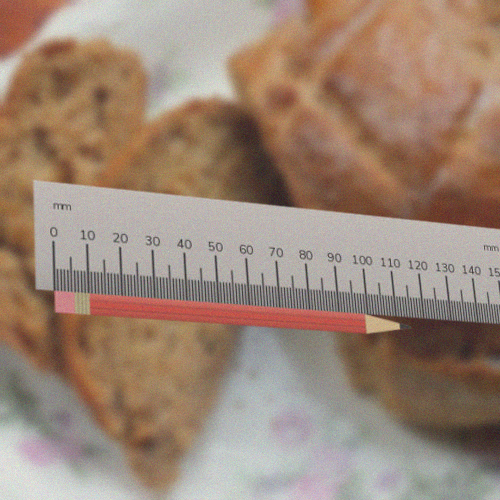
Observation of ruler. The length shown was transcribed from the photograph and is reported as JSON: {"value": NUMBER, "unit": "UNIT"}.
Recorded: {"value": 115, "unit": "mm"}
